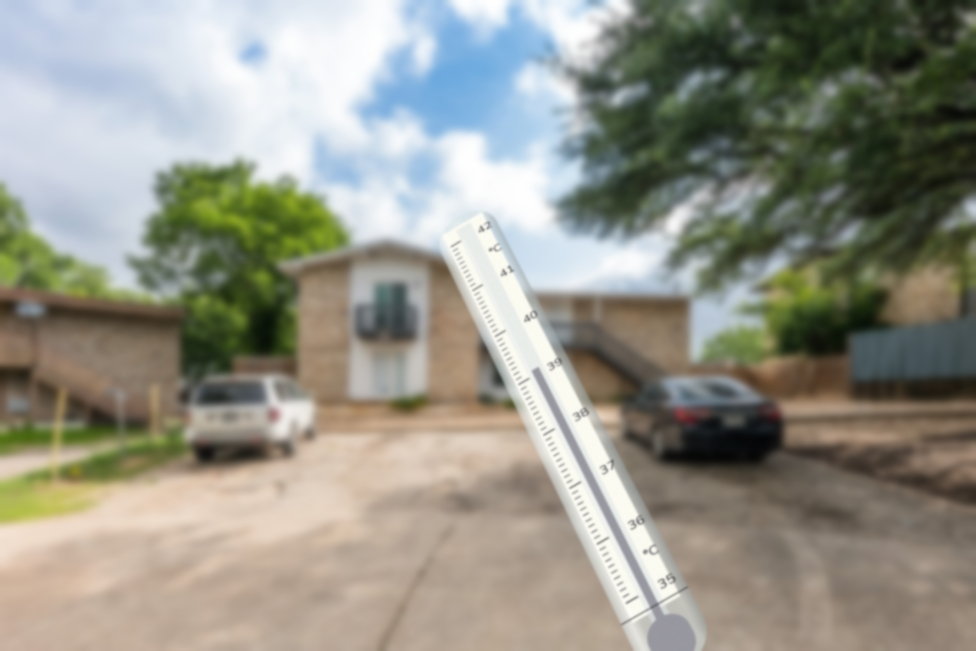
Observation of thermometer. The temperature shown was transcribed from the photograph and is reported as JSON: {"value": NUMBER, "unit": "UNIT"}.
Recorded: {"value": 39.1, "unit": "°C"}
